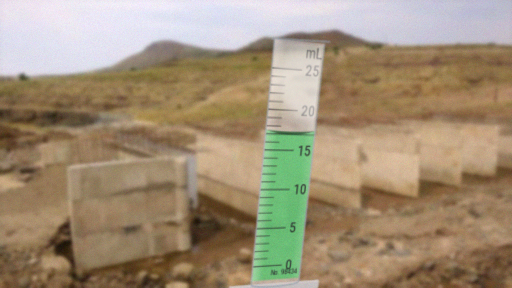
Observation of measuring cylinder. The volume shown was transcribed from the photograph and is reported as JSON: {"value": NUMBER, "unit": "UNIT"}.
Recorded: {"value": 17, "unit": "mL"}
